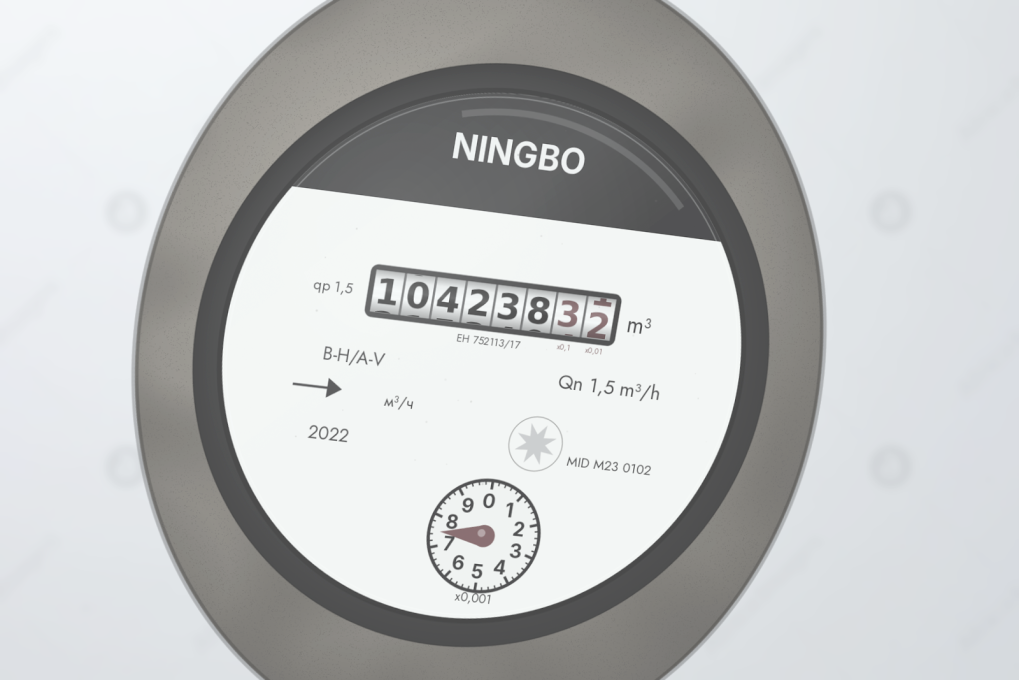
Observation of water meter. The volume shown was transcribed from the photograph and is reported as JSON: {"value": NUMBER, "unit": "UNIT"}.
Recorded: {"value": 104238.317, "unit": "m³"}
